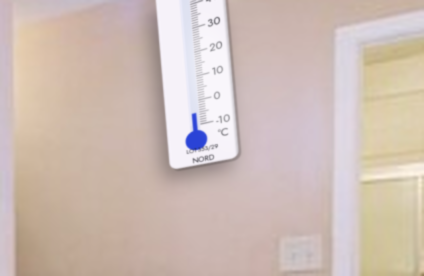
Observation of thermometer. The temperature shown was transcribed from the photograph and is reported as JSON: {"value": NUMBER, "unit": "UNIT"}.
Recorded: {"value": -5, "unit": "°C"}
